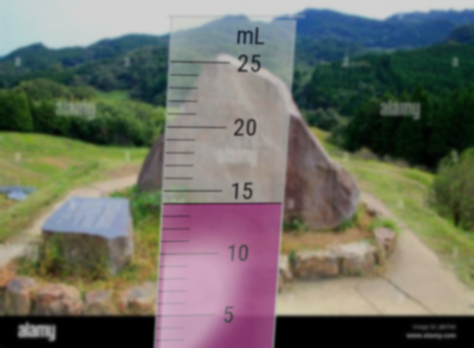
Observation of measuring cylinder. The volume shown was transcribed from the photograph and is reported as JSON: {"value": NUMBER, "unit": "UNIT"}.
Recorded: {"value": 14, "unit": "mL"}
